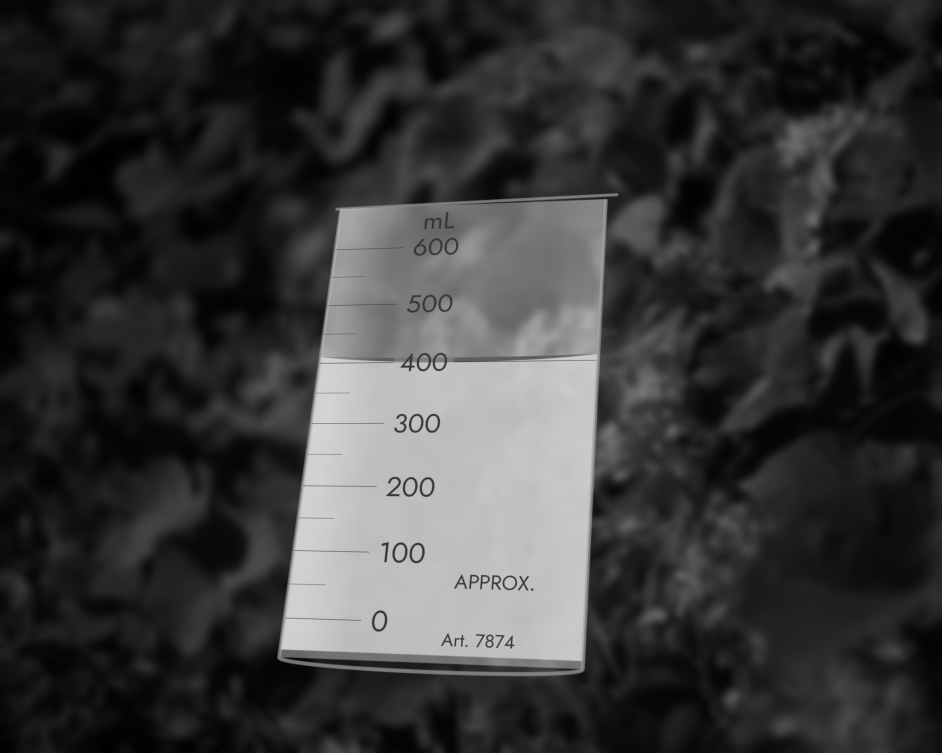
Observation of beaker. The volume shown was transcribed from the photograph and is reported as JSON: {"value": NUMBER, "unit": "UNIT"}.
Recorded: {"value": 400, "unit": "mL"}
